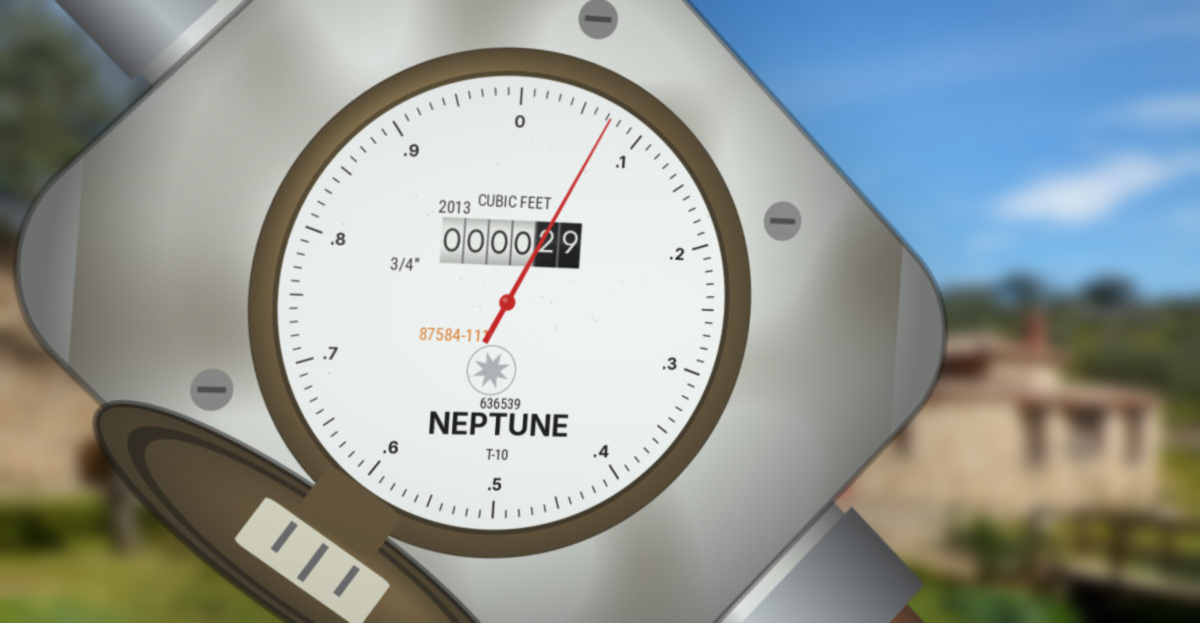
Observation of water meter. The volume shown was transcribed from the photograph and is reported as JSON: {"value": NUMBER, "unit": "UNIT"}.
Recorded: {"value": 29.07, "unit": "ft³"}
